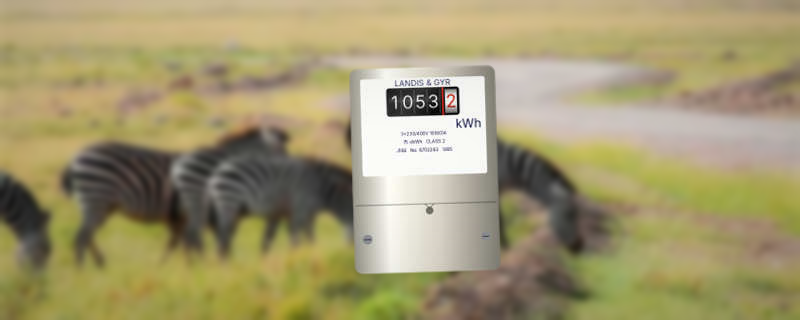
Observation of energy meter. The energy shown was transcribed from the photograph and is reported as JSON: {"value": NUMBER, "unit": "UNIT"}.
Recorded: {"value": 1053.2, "unit": "kWh"}
